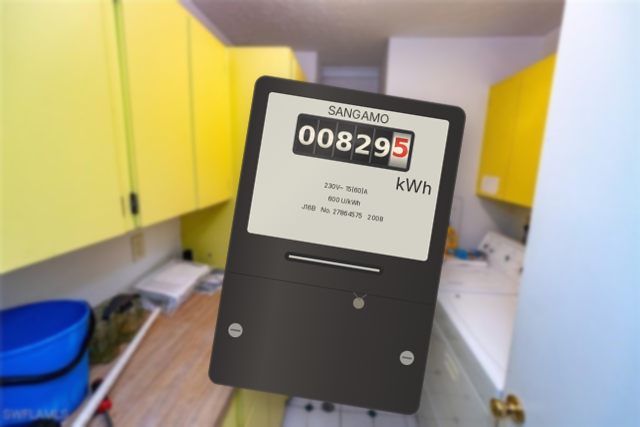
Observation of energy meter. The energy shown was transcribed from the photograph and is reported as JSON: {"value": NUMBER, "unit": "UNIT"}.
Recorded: {"value": 829.5, "unit": "kWh"}
